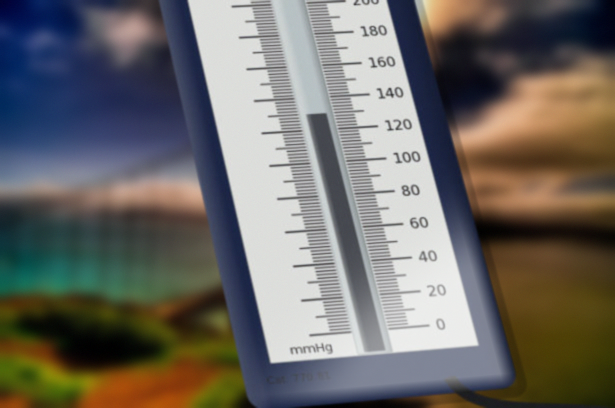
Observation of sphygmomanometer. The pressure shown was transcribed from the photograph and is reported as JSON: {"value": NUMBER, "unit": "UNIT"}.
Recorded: {"value": 130, "unit": "mmHg"}
